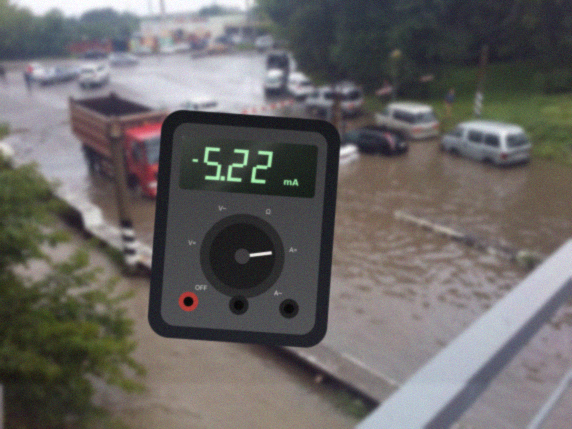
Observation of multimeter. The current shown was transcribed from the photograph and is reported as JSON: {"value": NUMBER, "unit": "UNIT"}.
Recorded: {"value": -5.22, "unit": "mA"}
